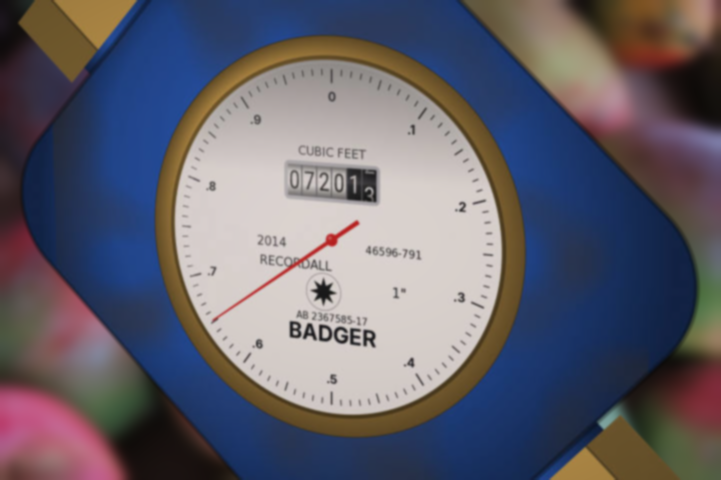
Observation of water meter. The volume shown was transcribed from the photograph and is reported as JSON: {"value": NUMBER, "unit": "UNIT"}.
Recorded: {"value": 72012.65, "unit": "ft³"}
